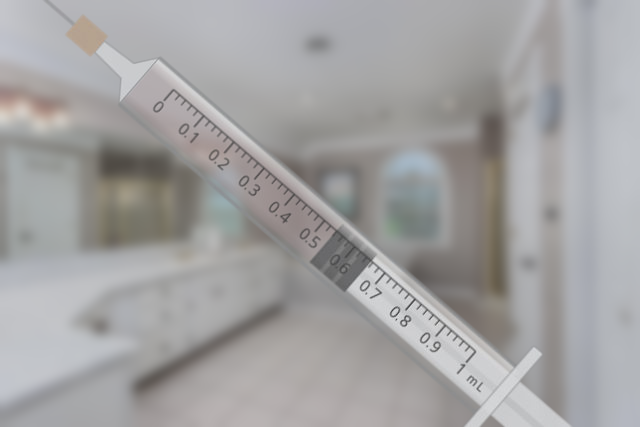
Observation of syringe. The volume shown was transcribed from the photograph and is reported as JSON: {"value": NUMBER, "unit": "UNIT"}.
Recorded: {"value": 0.54, "unit": "mL"}
